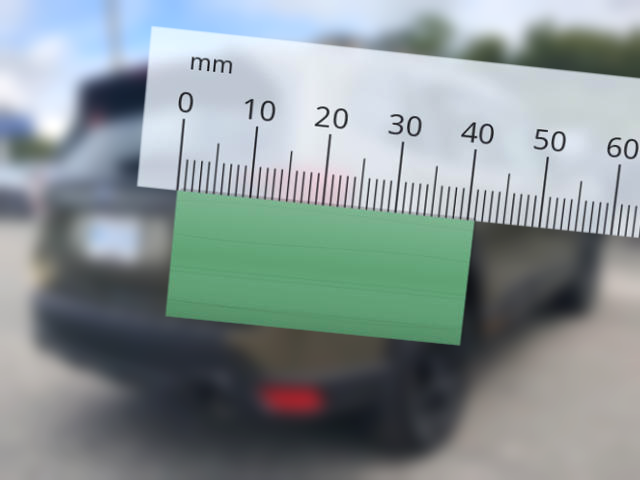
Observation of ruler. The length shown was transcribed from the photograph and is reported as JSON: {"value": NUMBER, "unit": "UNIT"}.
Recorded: {"value": 41, "unit": "mm"}
